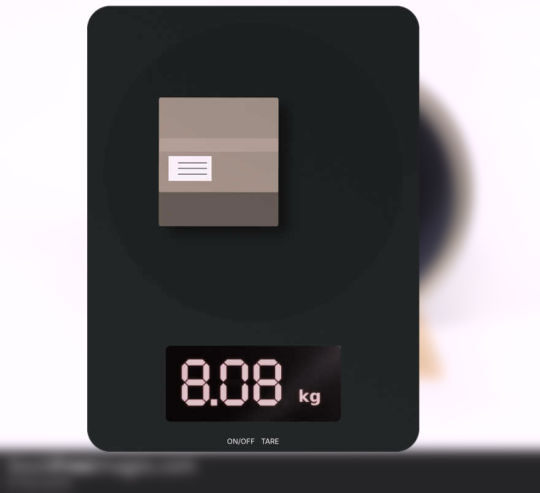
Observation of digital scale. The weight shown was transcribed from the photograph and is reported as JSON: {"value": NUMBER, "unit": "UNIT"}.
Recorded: {"value": 8.08, "unit": "kg"}
